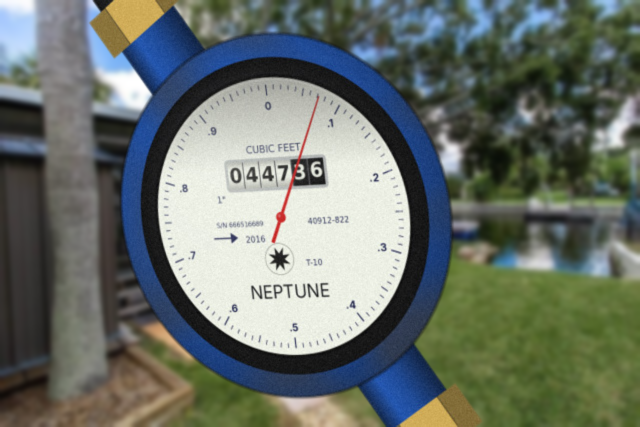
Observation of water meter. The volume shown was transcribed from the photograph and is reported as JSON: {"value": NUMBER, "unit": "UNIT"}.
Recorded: {"value": 44736.07, "unit": "ft³"}
